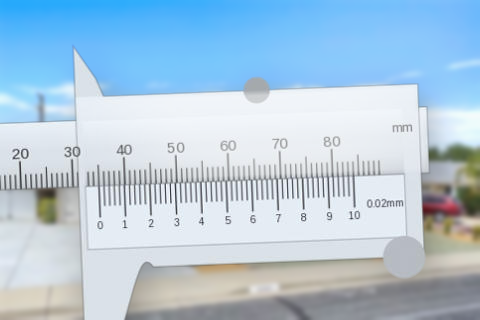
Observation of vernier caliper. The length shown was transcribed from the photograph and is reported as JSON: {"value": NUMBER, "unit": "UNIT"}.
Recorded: {"value": 35.0, "unit": "mm"}
